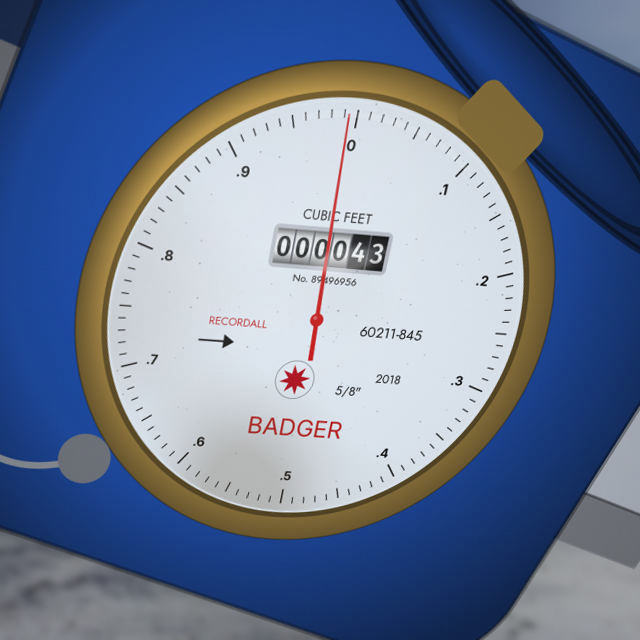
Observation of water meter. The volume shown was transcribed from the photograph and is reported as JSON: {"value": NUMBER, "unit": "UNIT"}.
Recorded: {"value": 42.99, "unit": "ft³"}
